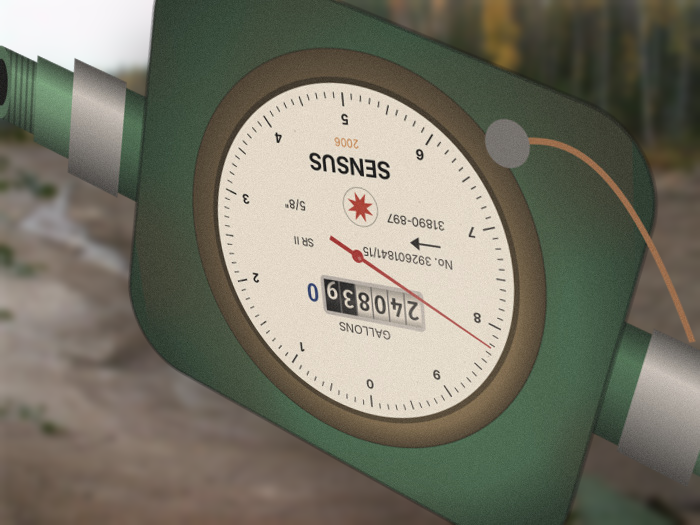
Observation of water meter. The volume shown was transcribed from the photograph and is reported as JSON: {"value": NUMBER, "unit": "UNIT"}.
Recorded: {"value": 2408388.2, "unit": "gal"}
